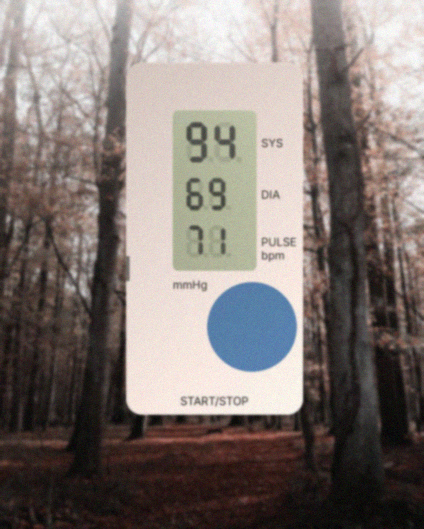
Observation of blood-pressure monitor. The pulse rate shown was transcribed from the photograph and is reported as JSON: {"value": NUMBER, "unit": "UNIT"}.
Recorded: {"value": 71, "unit": "bpm"}
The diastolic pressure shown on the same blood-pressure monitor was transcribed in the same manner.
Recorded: {"value": 69, "unit": "mmHg"}
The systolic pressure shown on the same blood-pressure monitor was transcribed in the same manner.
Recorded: {"value": 94, "unit": "mmHg"}
